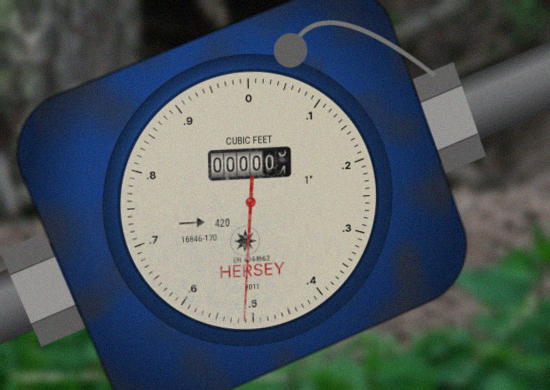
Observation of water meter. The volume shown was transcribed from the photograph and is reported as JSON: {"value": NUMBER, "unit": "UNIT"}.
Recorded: {"value": 3.51, "unit": "ft³"}
